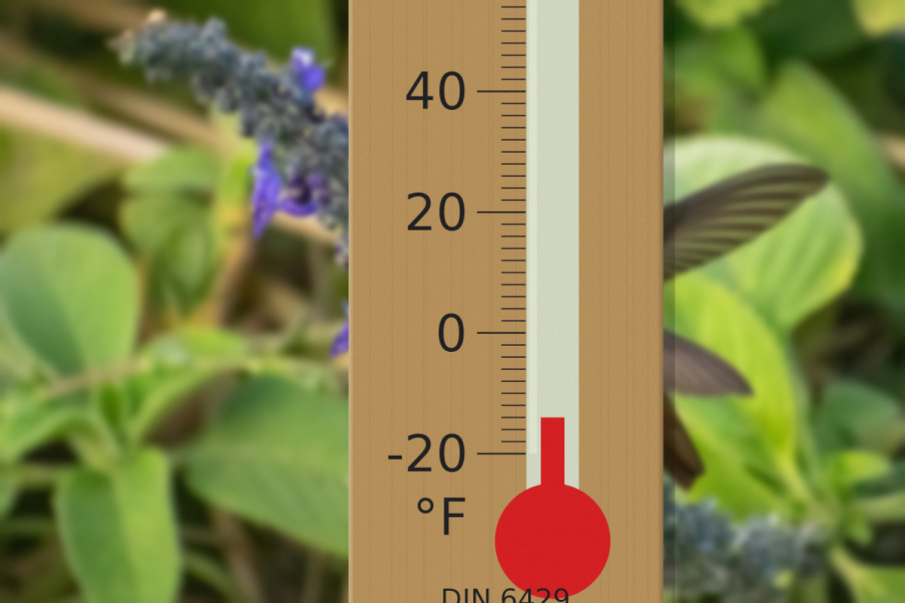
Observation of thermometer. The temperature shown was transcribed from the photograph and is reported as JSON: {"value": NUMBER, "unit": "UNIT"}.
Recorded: {"value": -14, "unit": "°F"}
